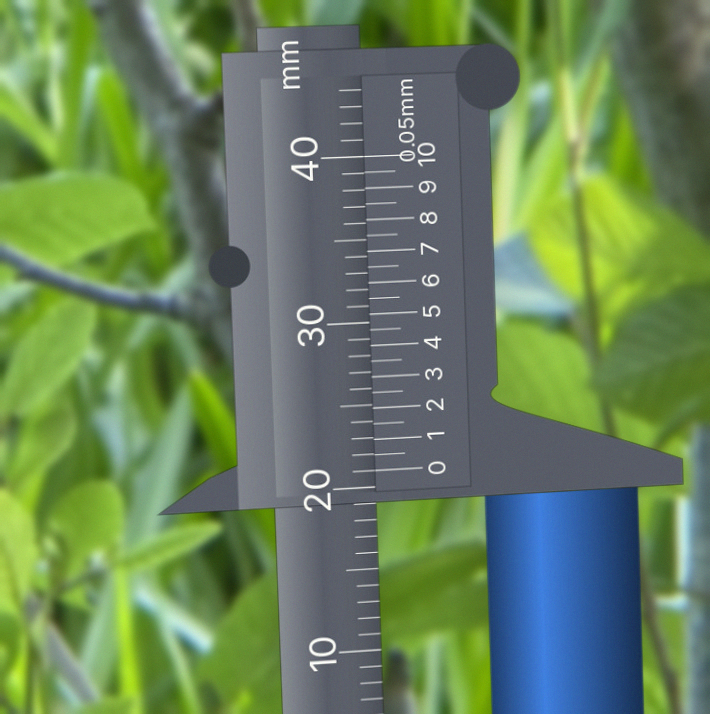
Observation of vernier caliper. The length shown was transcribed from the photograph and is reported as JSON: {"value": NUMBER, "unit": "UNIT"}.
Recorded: {"value": 21.0, "unit": "mm"}
